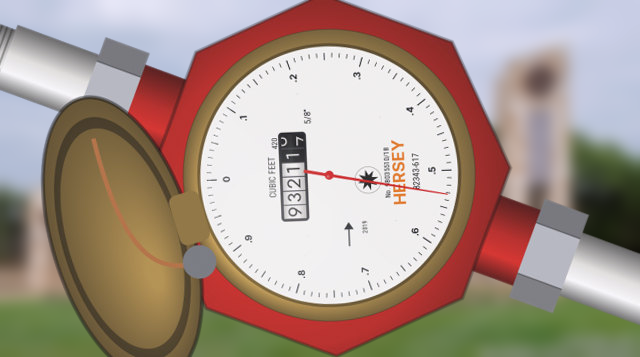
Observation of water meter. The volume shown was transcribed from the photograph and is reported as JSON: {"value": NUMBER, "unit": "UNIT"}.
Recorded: {"value": 932116.53, "unit": "ft³"}
